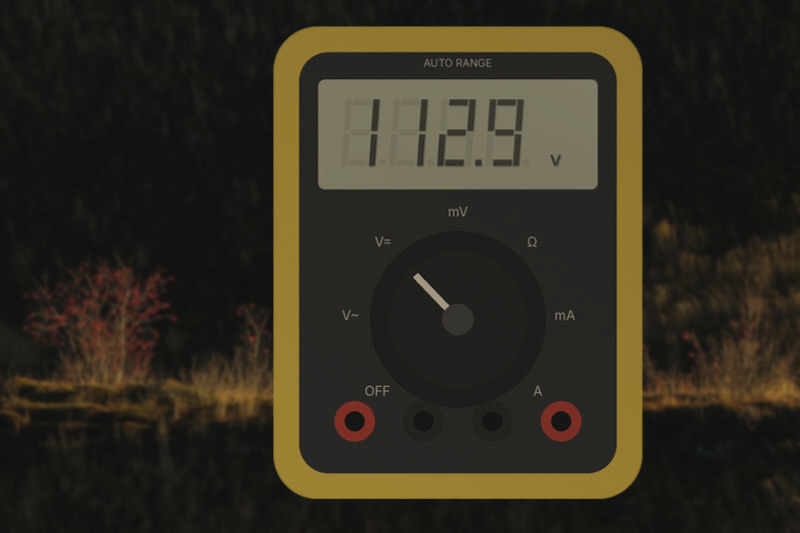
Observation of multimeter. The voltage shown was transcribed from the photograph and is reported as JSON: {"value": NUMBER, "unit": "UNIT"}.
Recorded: {"value": 112.9, "unit": "V"}
